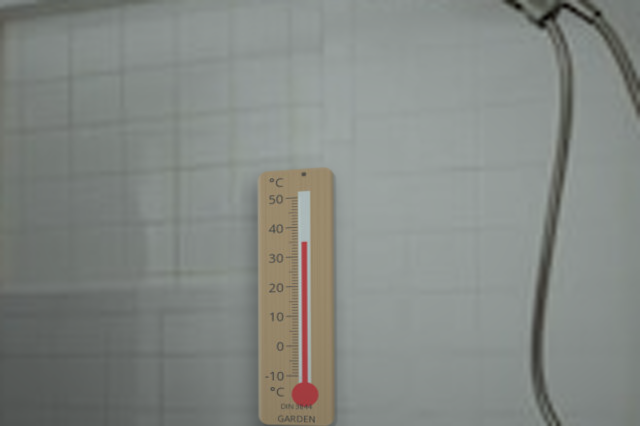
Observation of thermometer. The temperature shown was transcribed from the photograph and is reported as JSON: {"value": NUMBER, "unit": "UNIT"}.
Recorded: {"value": 35, "unit": "°C"}
